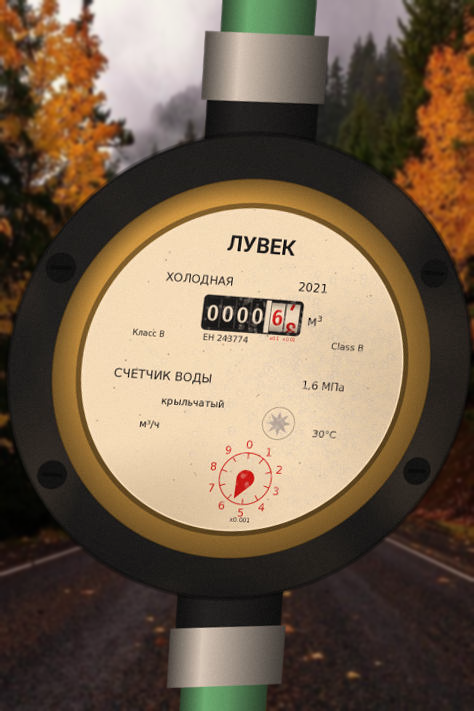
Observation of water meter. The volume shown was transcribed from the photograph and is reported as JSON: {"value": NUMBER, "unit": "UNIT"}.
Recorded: {"value": 0.675, "unit": "m³"}
